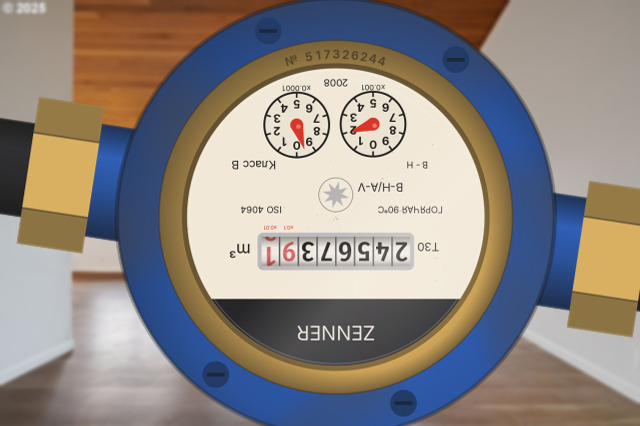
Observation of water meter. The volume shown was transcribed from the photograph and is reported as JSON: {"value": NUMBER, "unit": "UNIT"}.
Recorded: {"value": 245673.9119, "unit": "m³"}
